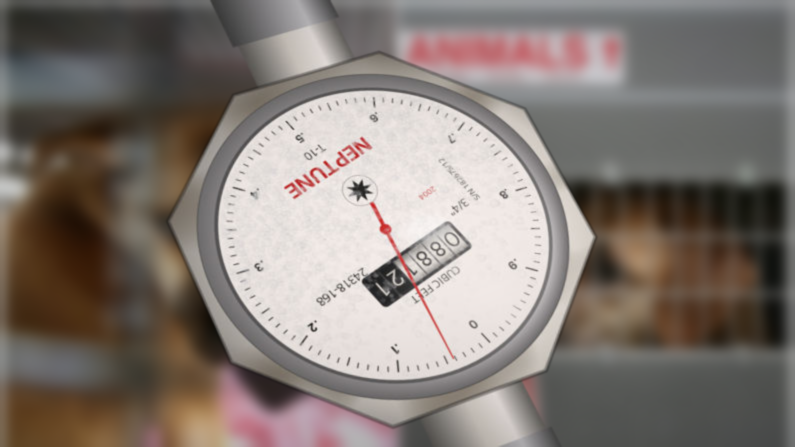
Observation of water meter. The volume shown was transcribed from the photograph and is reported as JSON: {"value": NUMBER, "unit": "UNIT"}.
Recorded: {"value": 88121.04, "unit": "ft³"}
